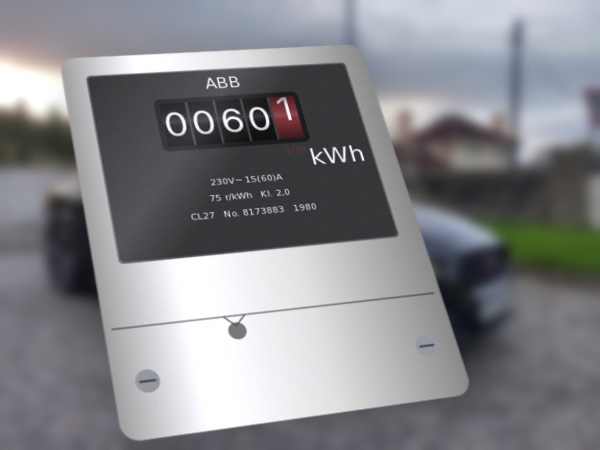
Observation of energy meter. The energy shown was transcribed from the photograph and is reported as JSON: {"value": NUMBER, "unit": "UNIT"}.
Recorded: {"value": 60.1, "unit": "kWh"}
